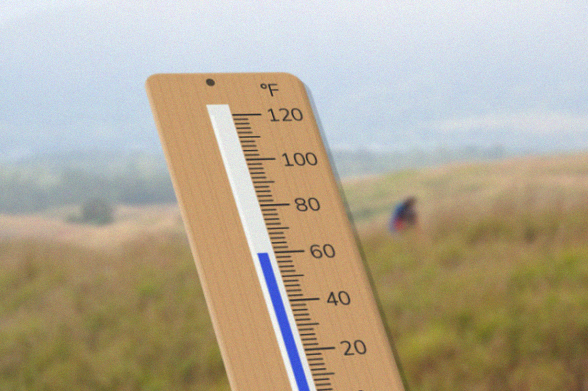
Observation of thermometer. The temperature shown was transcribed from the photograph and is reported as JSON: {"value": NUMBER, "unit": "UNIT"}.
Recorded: {"value": 60, "unit": "°F"}
